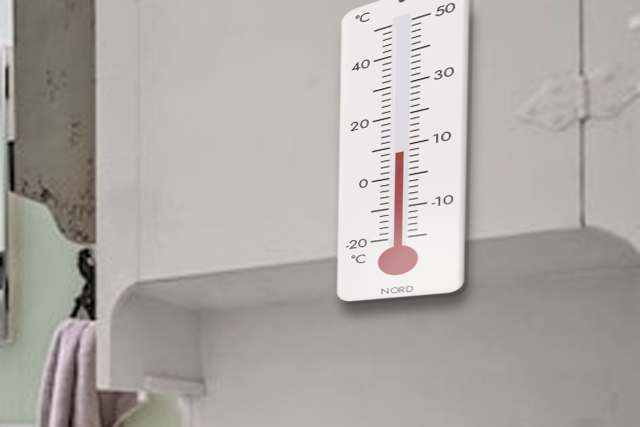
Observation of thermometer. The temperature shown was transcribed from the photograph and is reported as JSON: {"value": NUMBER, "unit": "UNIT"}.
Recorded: {"value": 8, "unit": "°C"}
